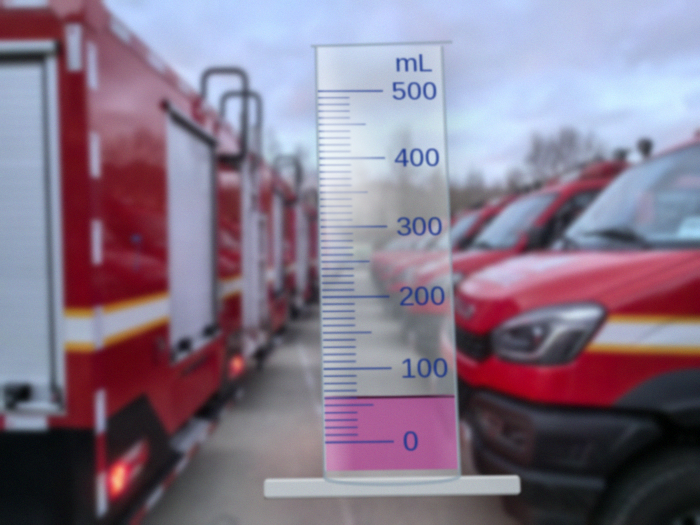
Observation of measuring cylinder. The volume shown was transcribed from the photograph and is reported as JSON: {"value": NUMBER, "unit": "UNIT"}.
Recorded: {"value": 60, "unit": "mL"}
